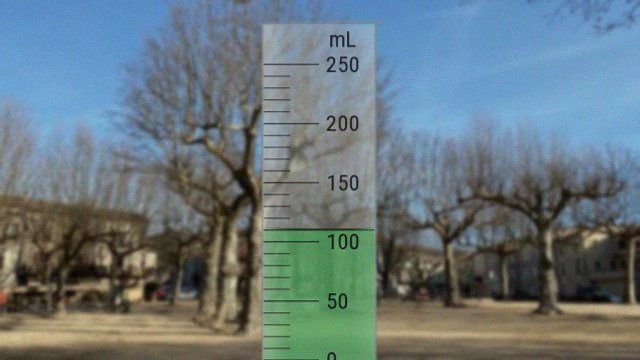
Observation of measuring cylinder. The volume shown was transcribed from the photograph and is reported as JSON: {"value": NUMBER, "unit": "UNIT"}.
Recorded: {"value": 110, "unit": "mL"}
